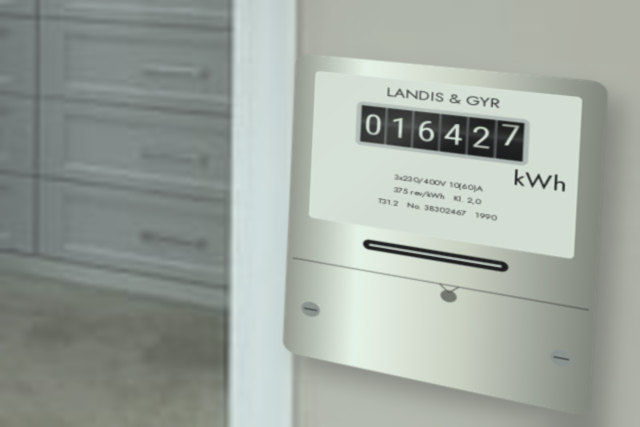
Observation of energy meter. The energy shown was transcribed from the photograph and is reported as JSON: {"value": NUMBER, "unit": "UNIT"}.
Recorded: {"value": 16427, "unit": "kWh"}
